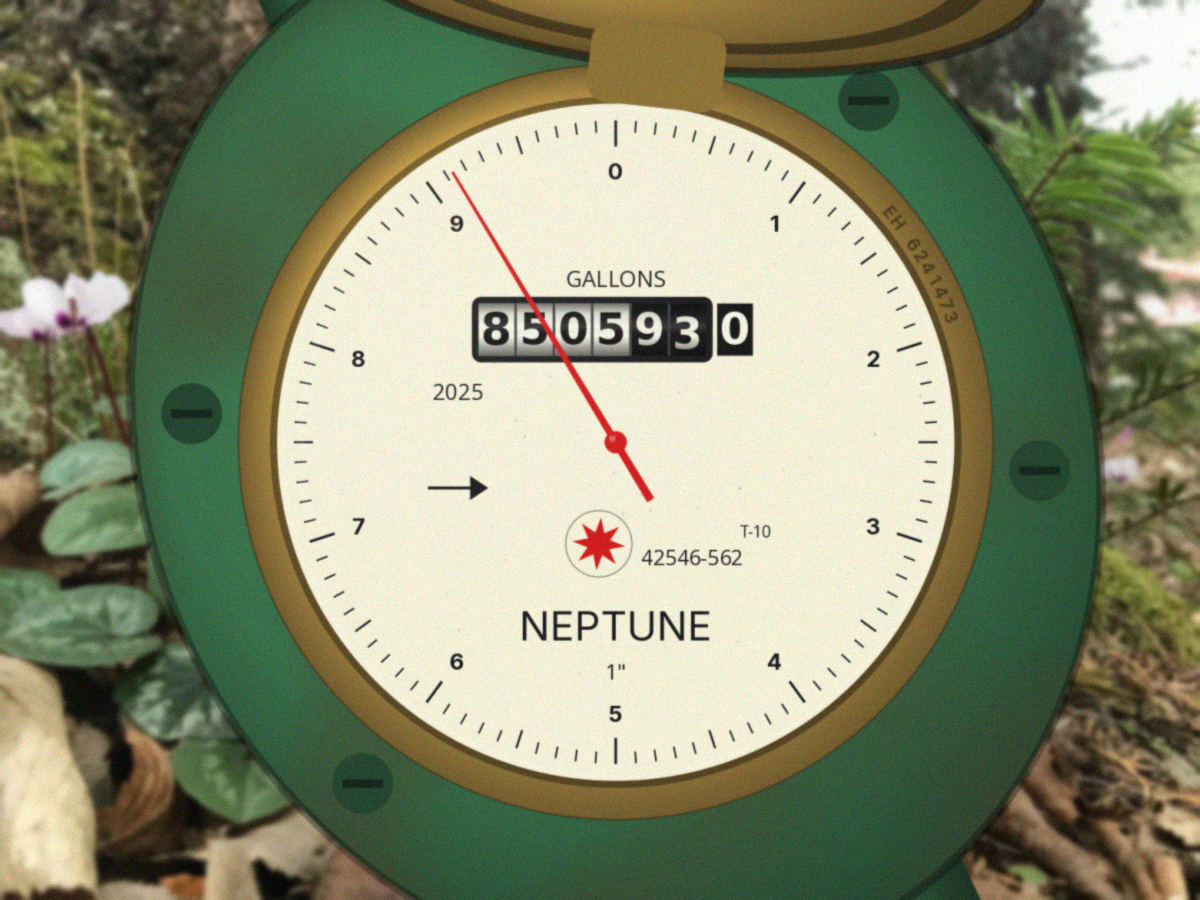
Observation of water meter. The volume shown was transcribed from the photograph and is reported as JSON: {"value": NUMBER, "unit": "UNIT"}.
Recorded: {"value": 8505929.1, "unit": "gal"}
